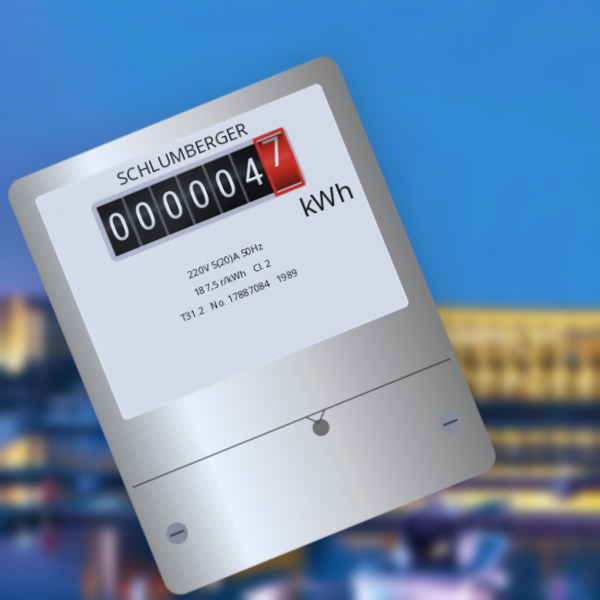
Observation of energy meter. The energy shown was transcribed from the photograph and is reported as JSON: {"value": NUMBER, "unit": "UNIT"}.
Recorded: {"value": 4.7, "unit": "kWh"}
